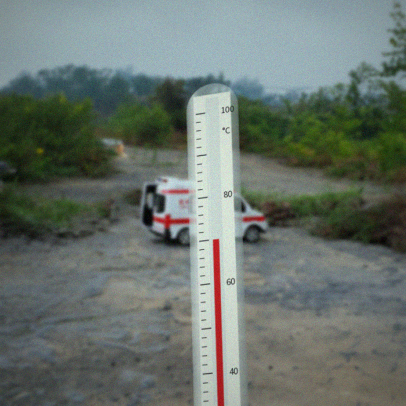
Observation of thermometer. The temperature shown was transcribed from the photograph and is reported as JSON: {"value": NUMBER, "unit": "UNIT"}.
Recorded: {"value": 70, "unit": "°C"}
